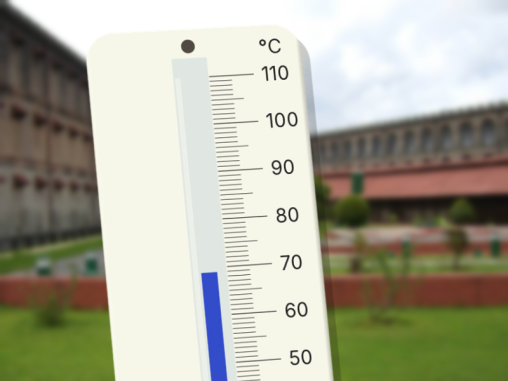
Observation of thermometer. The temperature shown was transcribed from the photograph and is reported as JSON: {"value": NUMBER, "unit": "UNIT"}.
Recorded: {"value": 69, "unit": "°C"}
